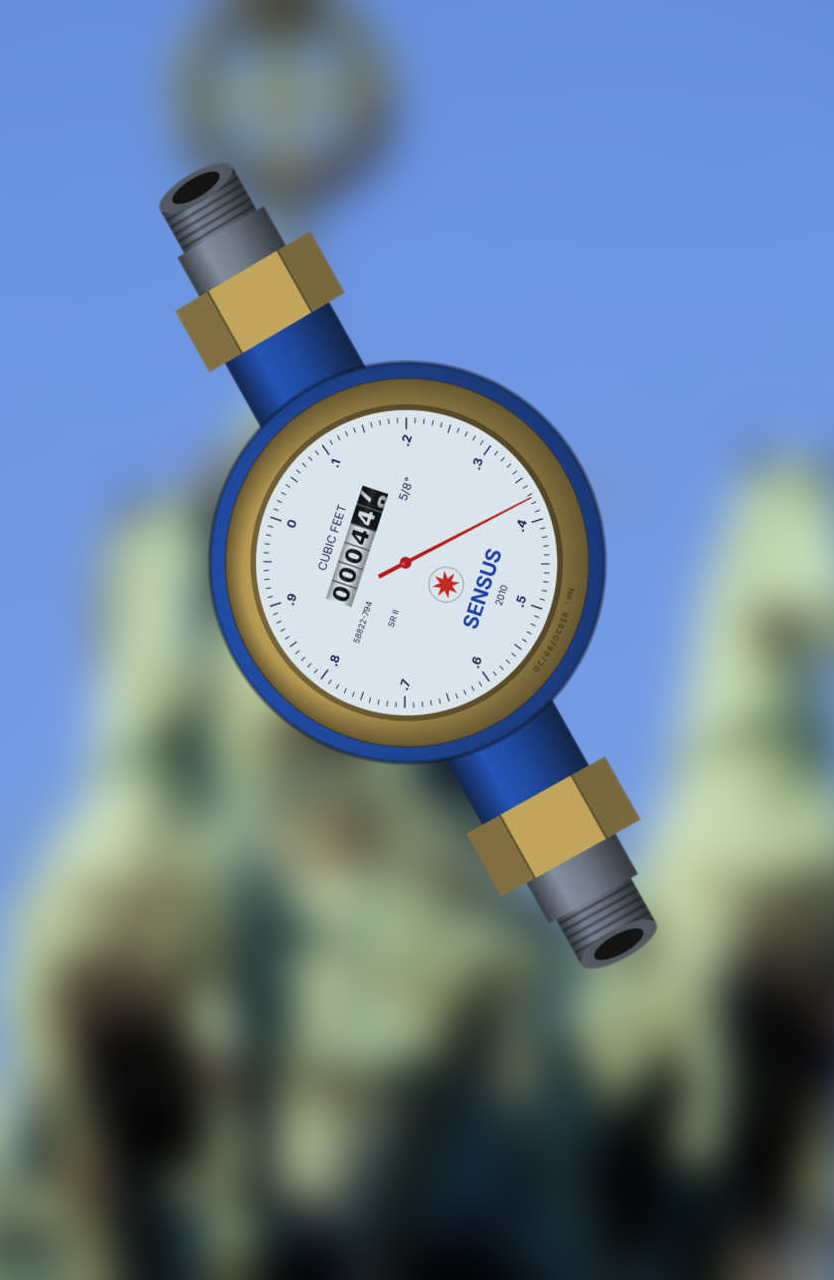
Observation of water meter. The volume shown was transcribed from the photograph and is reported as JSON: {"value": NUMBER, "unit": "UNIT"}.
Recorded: {"value": 447.37, "unit": "ft³"}
